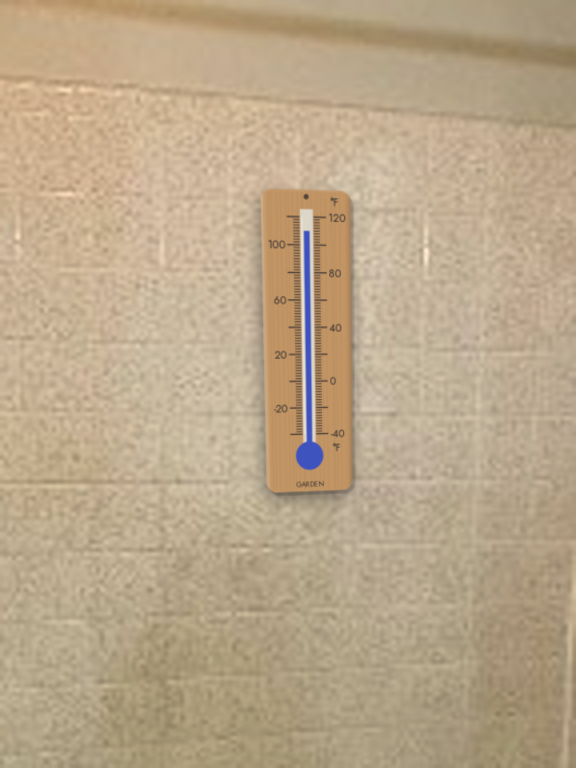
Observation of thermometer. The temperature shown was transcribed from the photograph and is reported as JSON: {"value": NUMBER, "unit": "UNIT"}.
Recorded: {"value": 110, "unit": "°F"}
